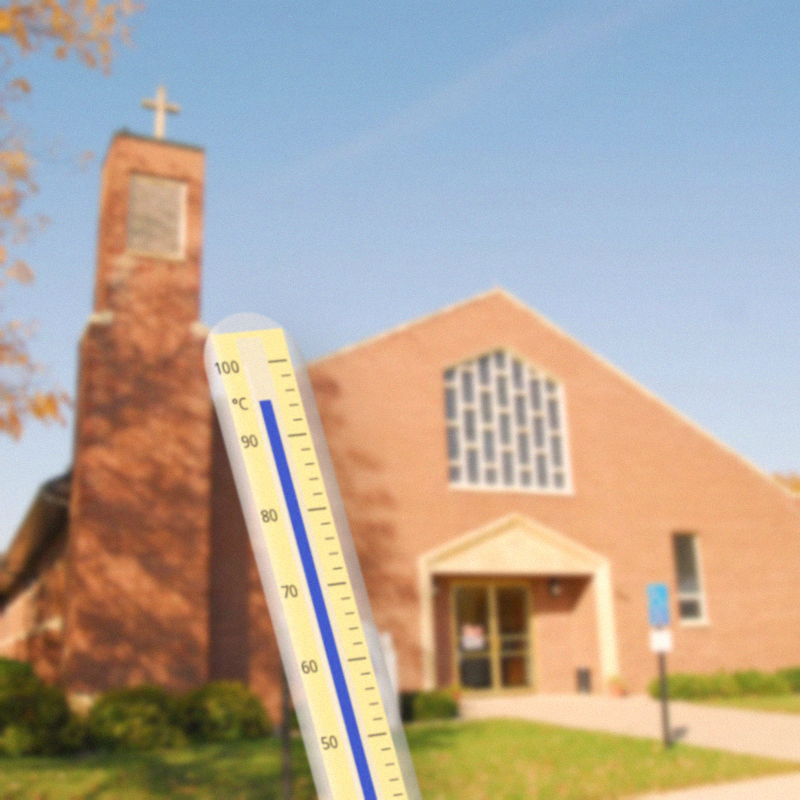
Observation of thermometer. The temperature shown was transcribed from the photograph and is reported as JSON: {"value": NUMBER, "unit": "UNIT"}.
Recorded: {"value": 95, "unit": "°C"}
